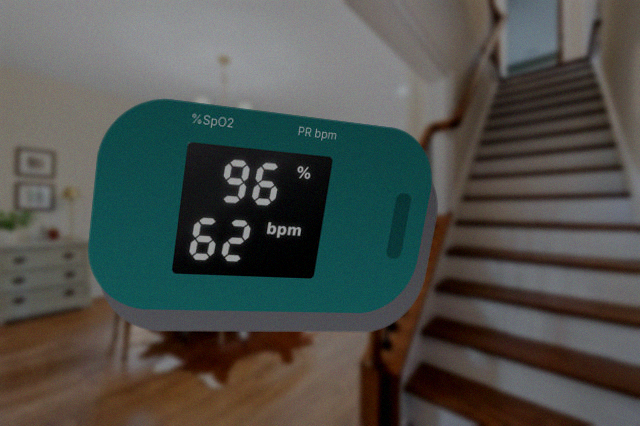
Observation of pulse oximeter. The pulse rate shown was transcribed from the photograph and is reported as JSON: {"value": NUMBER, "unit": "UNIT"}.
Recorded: {"value": 62, "unit": "bpm"}
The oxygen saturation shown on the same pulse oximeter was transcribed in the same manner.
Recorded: {"value": 96, "unit": "%"}
